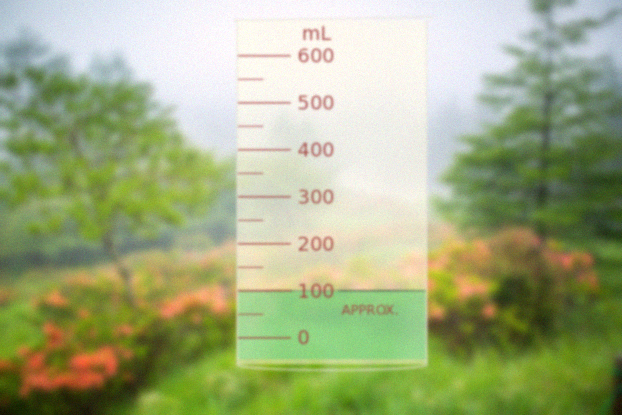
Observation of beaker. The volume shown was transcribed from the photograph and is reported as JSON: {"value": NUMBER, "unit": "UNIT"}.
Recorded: {"value": 100, "unit": "mL"}
